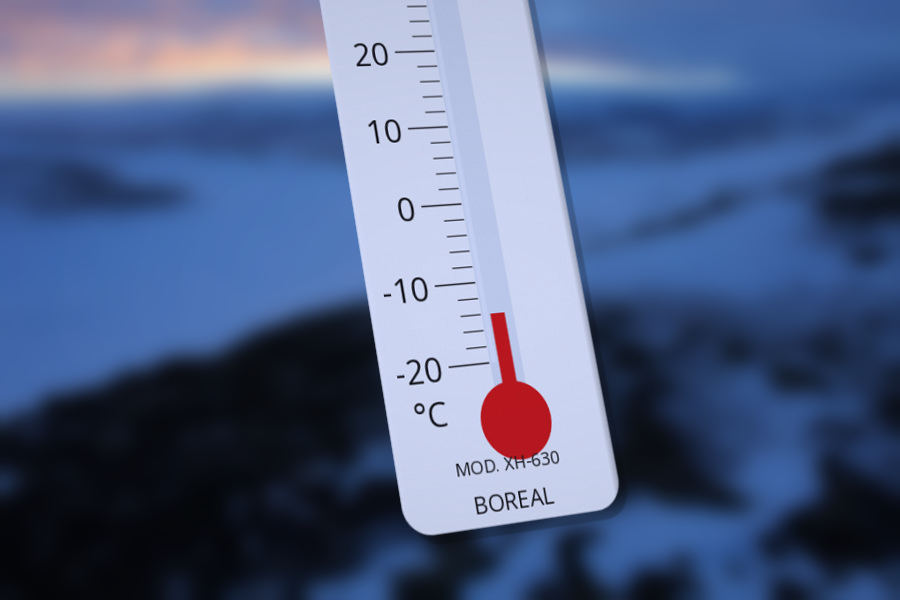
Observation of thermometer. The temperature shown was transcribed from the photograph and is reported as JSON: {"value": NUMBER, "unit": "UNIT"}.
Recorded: {"value": -14, "unit": "°C"}
